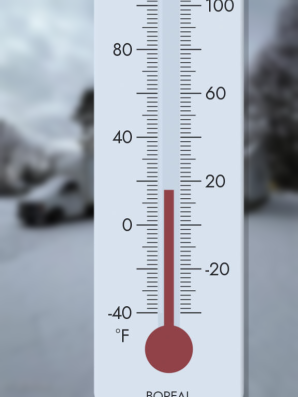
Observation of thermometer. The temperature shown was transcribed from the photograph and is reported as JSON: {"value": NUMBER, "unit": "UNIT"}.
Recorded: {"value": 16, "unit": "°F"}
